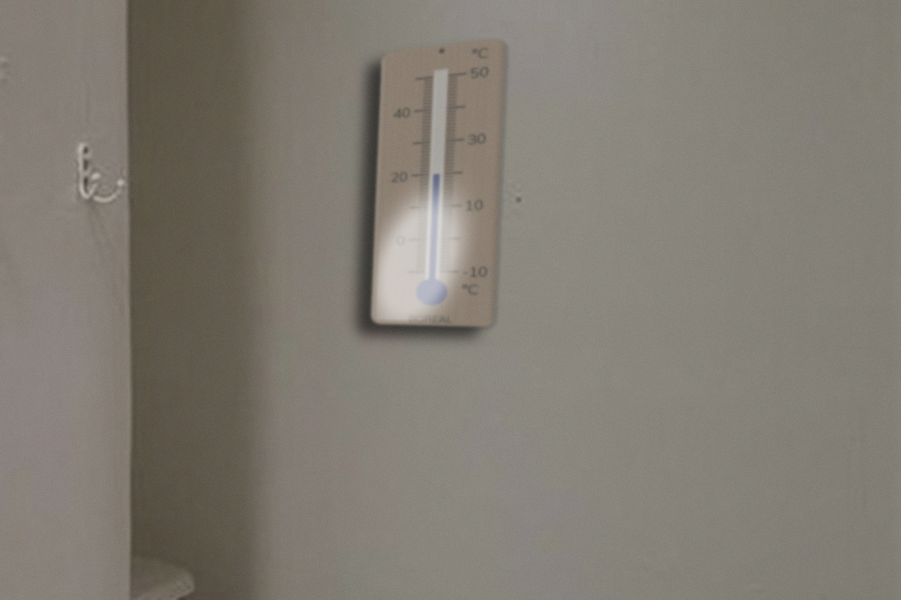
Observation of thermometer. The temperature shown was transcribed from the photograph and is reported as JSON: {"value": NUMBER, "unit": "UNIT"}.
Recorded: {"value": 20, "unit": "°C"}
